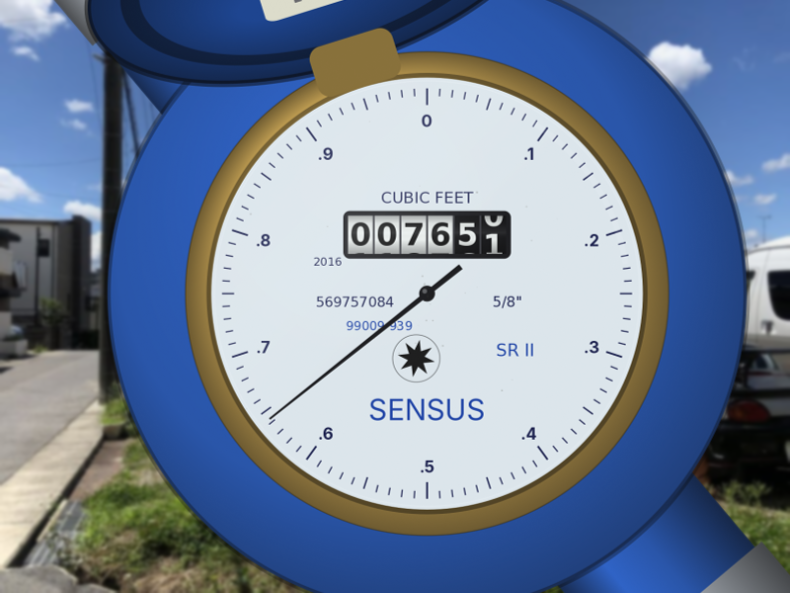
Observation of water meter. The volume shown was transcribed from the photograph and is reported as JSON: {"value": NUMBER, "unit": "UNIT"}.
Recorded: {"value": 7650.64, "unit": "ft³"}
